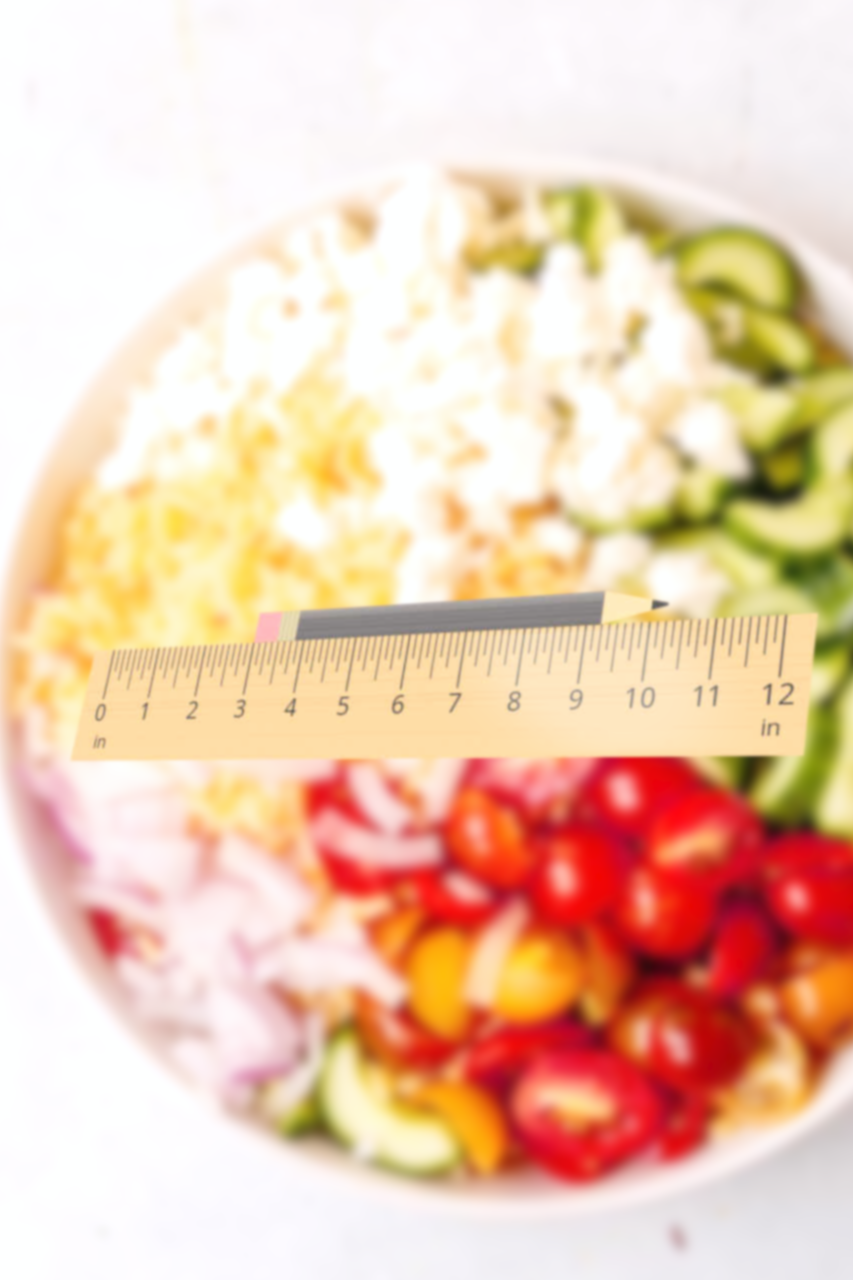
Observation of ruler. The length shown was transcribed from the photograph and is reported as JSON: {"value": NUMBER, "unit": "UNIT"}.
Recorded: {"value": 7.25, "unit": "in"}
